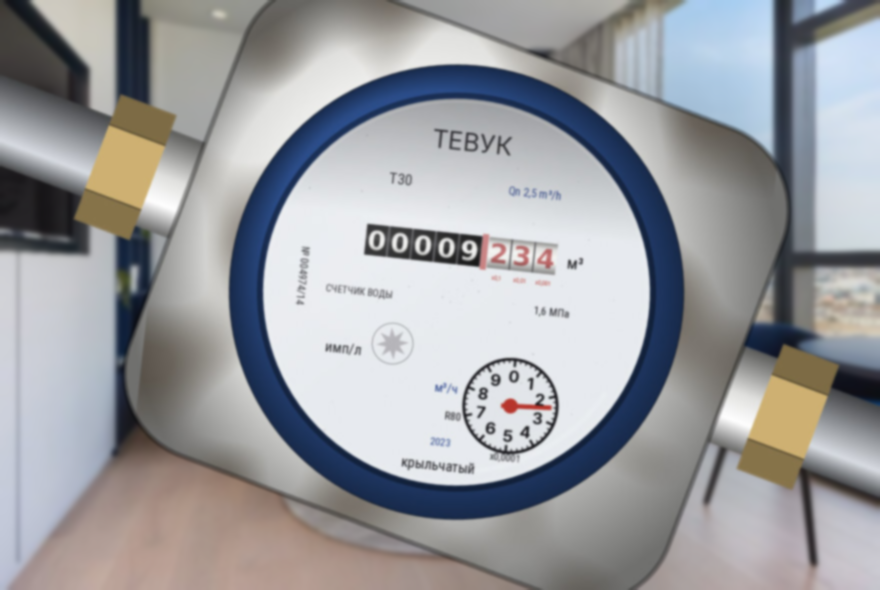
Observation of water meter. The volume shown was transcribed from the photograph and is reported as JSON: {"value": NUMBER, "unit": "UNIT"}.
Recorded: {"value": 9.2342, "unit": "m³"}
